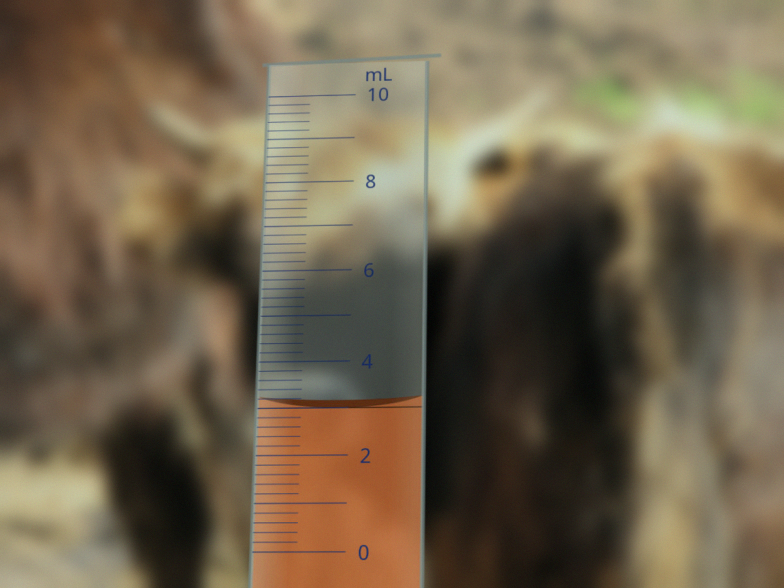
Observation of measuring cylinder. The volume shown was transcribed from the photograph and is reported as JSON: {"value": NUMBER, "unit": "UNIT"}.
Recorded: {"value": 3, "unit": "mL"}
